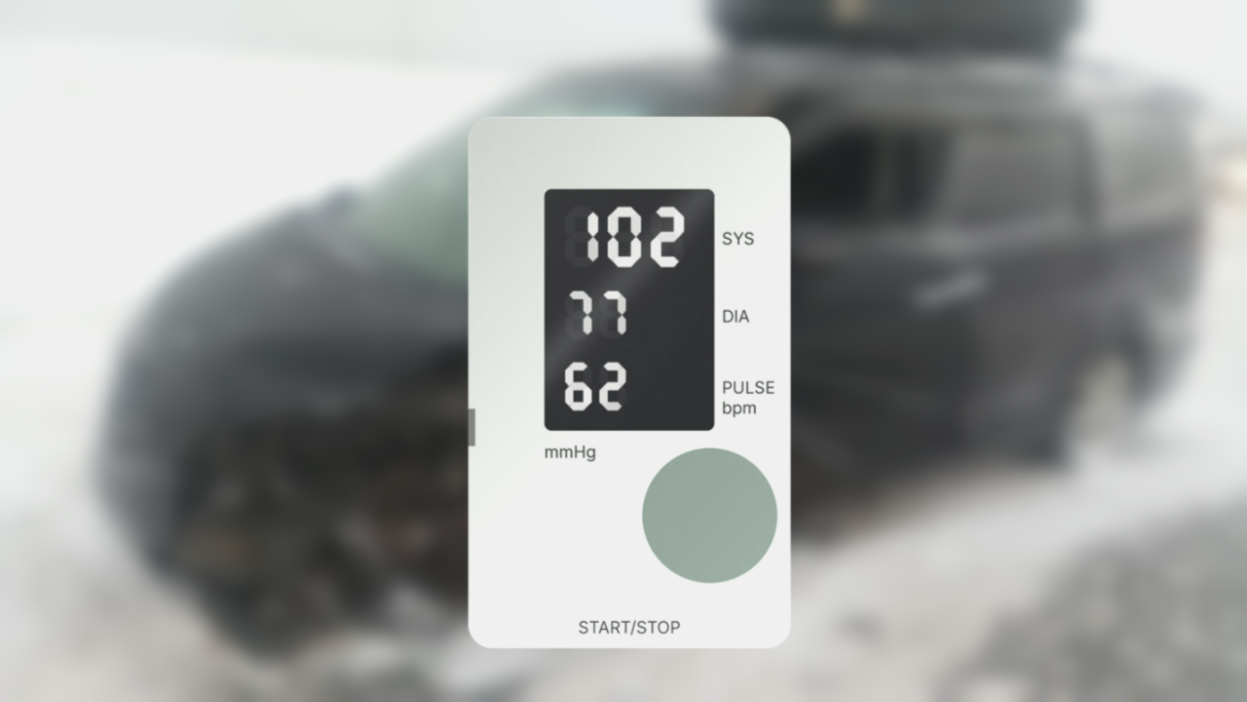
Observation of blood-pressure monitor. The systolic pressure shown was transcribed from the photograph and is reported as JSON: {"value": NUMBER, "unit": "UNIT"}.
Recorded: {"value": 102, "unit": "mmHg"}
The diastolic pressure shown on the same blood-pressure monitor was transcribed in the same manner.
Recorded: {"value": 77, "unit": "mmHg"}
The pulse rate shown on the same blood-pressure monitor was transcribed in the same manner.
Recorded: {"value": 62, "unit": "bpm"}
